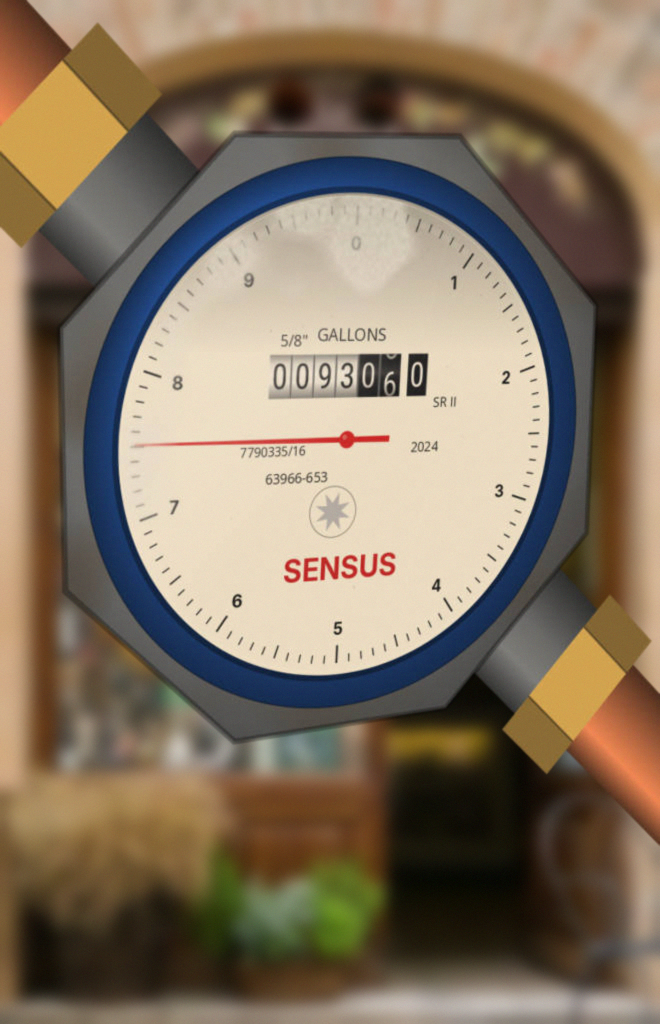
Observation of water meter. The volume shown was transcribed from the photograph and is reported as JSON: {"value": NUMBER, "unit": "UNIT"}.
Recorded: {"value": 93057.5, "unit": "gal"}
